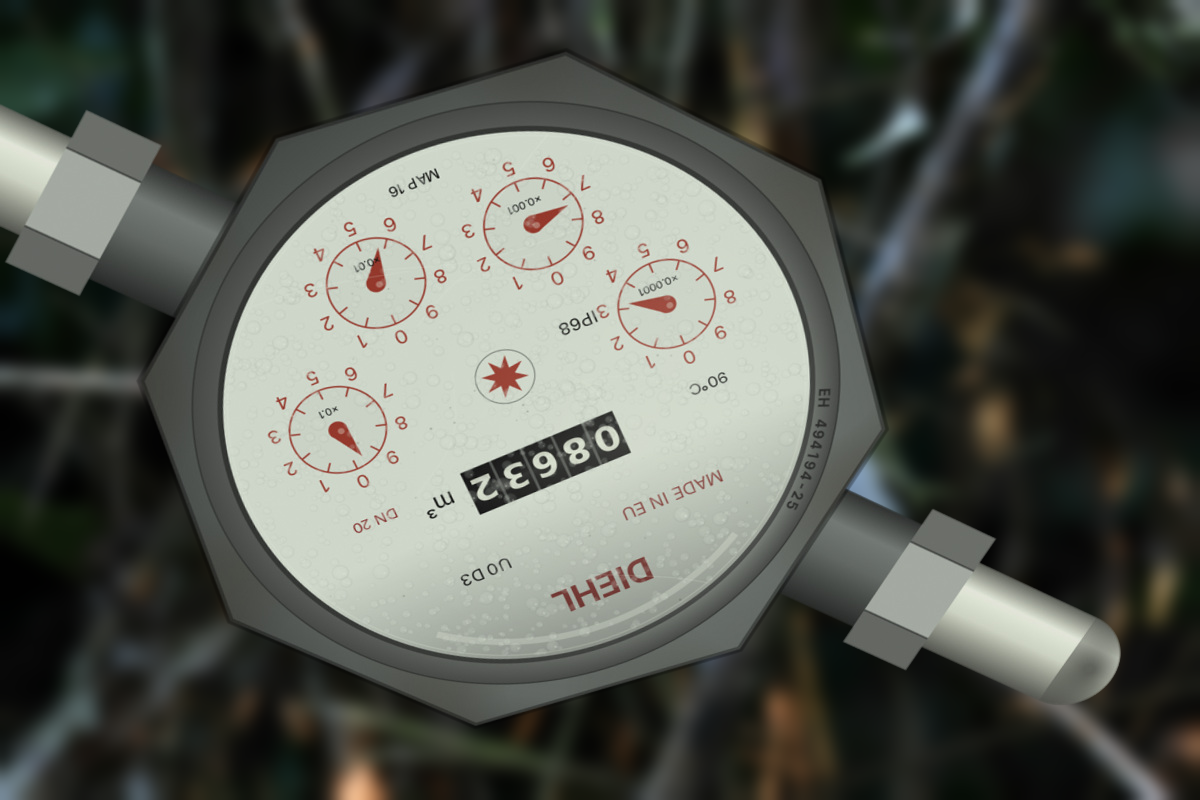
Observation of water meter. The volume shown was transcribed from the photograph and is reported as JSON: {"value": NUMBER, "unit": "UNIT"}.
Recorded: {"value": 8631.9573, "unit": "m³"}
